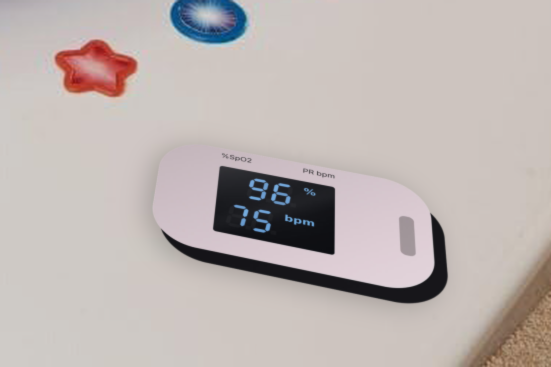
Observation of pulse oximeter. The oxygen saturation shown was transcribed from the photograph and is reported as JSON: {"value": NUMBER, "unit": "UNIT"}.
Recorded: {"value": 96, "unit": "%"}
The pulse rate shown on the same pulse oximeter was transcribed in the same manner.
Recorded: {"value": 75, "unit": "bpm"}
